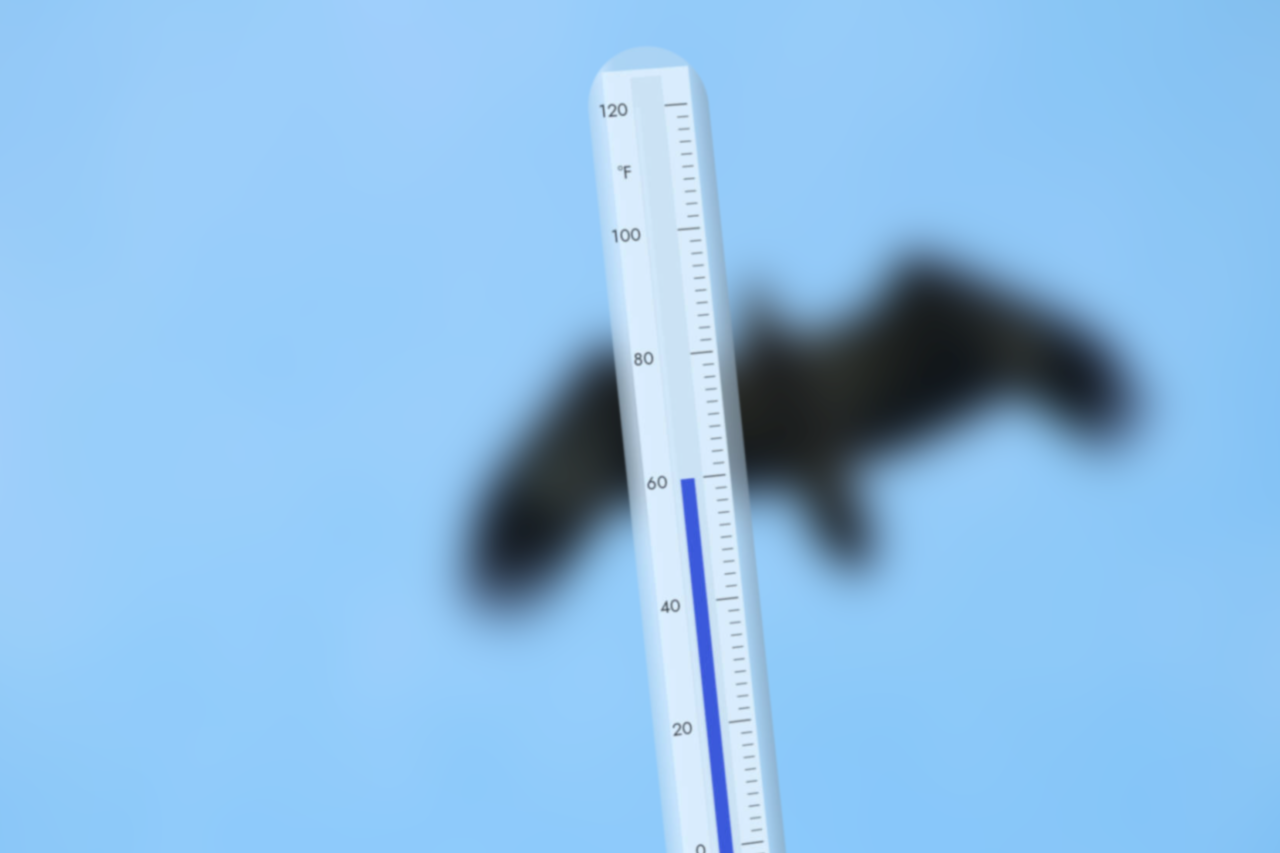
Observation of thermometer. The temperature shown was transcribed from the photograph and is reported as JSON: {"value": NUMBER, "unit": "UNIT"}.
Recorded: {"value": 60, "unit": "°F"}
